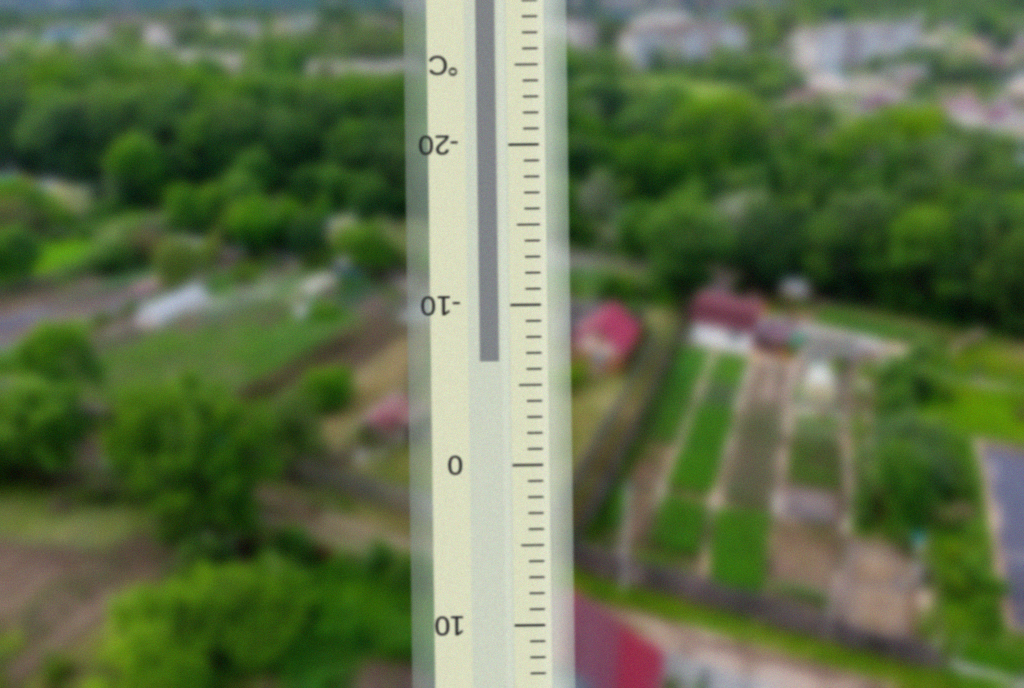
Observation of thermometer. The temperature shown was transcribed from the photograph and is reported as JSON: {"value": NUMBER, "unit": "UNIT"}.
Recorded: {"value": -6.5, "unit": "°C"}
